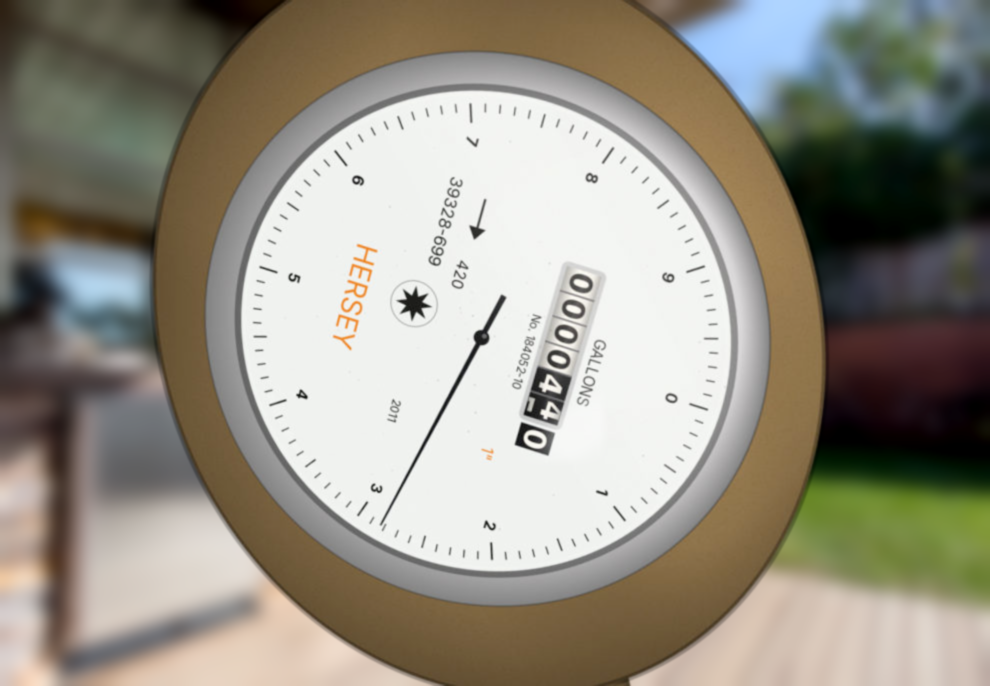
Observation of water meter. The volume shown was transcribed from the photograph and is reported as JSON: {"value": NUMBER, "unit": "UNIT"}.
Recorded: {"value": 442.8, "unit": "gal"}
